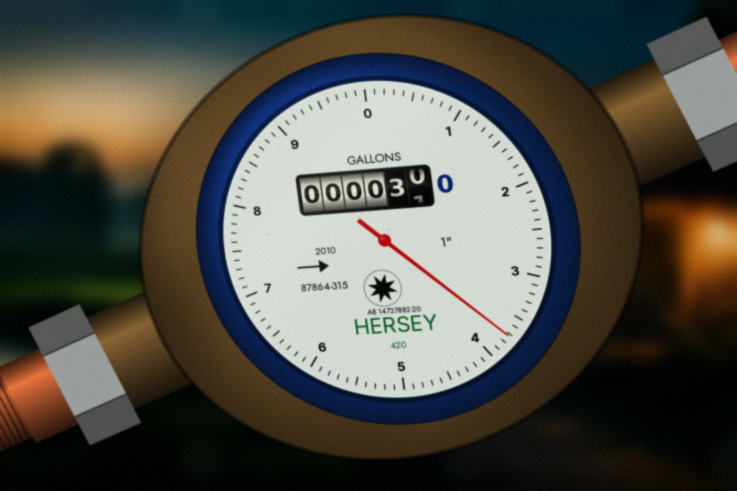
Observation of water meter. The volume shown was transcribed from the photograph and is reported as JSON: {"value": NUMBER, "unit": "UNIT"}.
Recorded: {"value": 303.7, "unit": "gal"}
